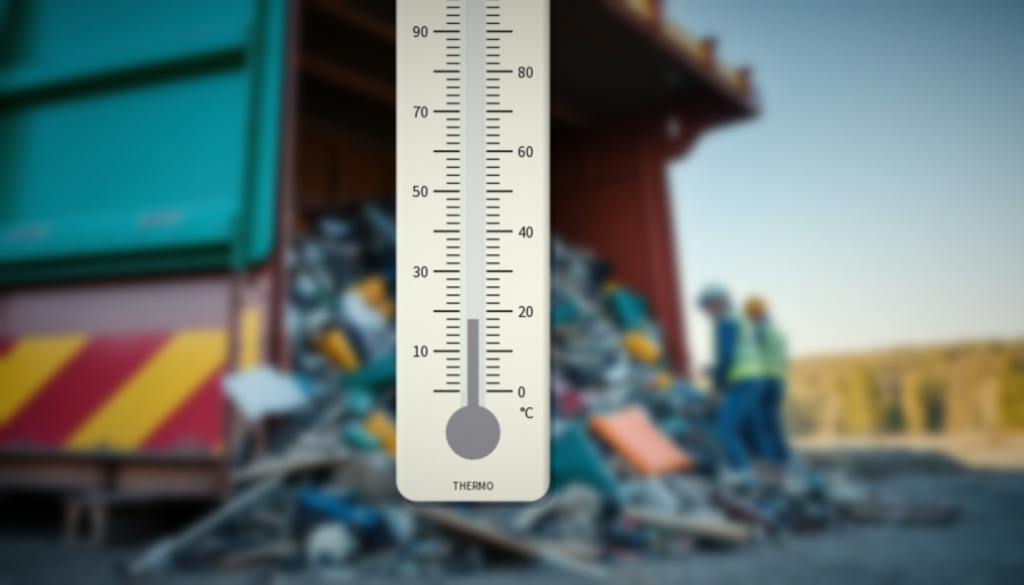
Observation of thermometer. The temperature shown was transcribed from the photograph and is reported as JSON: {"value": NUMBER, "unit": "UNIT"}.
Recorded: {"value": 18, "unit": "°C"}
